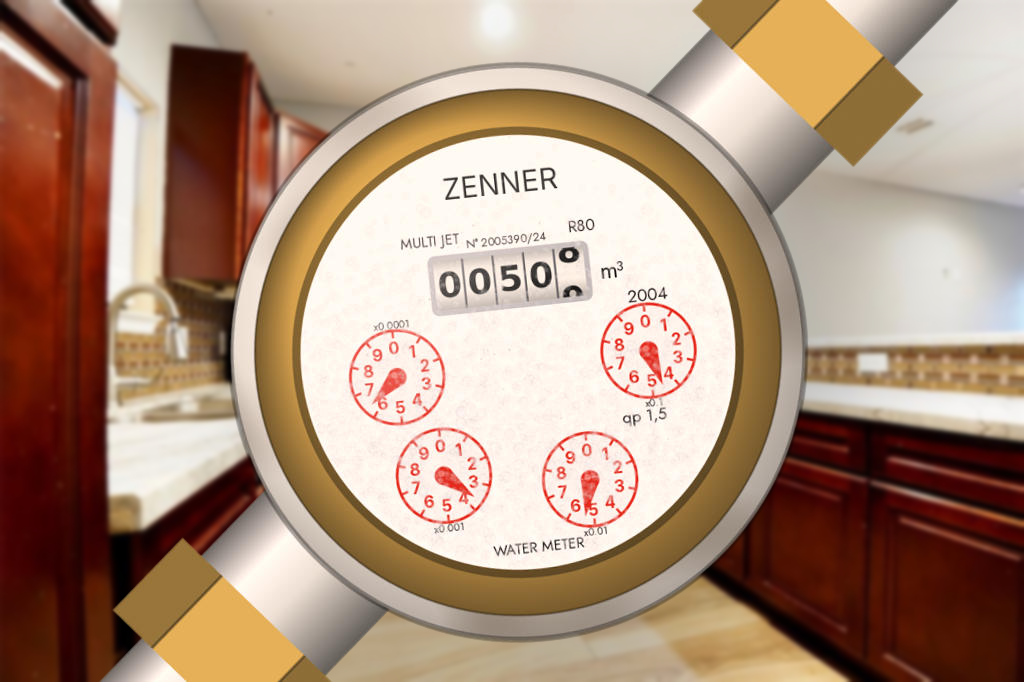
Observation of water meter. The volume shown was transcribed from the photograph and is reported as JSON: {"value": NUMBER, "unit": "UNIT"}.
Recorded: {"value": 508.4536, "unit": "m³"}
